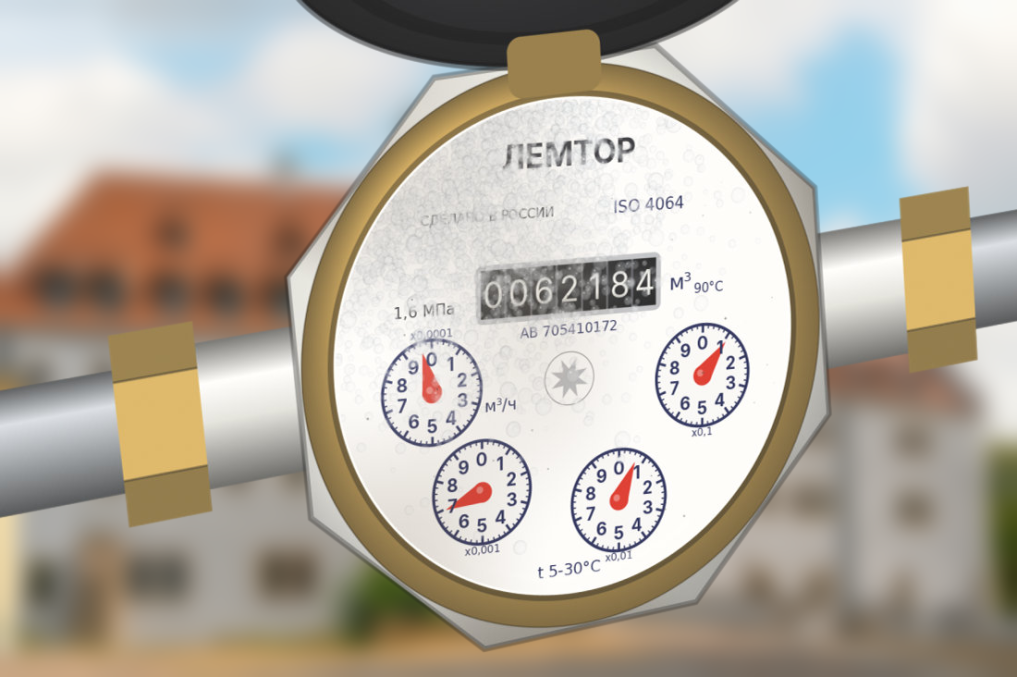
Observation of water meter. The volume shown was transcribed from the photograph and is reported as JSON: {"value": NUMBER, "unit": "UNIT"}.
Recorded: {"value": 62184.1069, "unit": "m³"}
